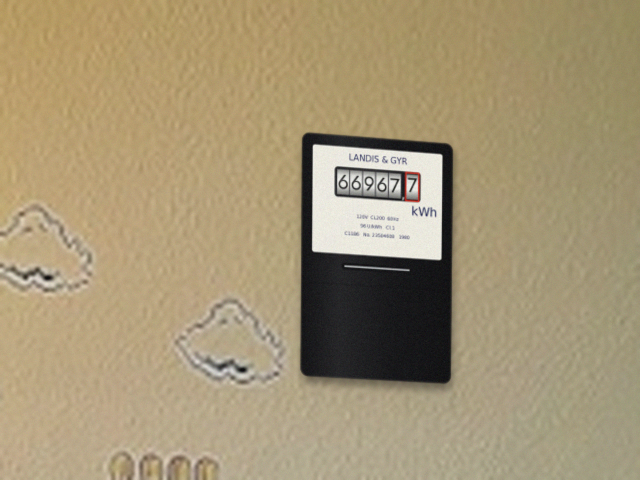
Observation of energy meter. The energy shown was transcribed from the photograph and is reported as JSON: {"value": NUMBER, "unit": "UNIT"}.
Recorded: {"value": 66967.7, "unit": "kWh"}
